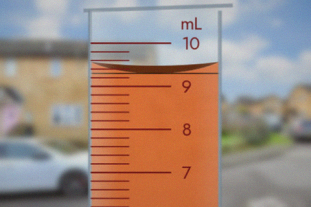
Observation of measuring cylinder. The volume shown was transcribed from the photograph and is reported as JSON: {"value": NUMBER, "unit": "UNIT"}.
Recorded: {"value": 9.3, "unit": "mL"}
